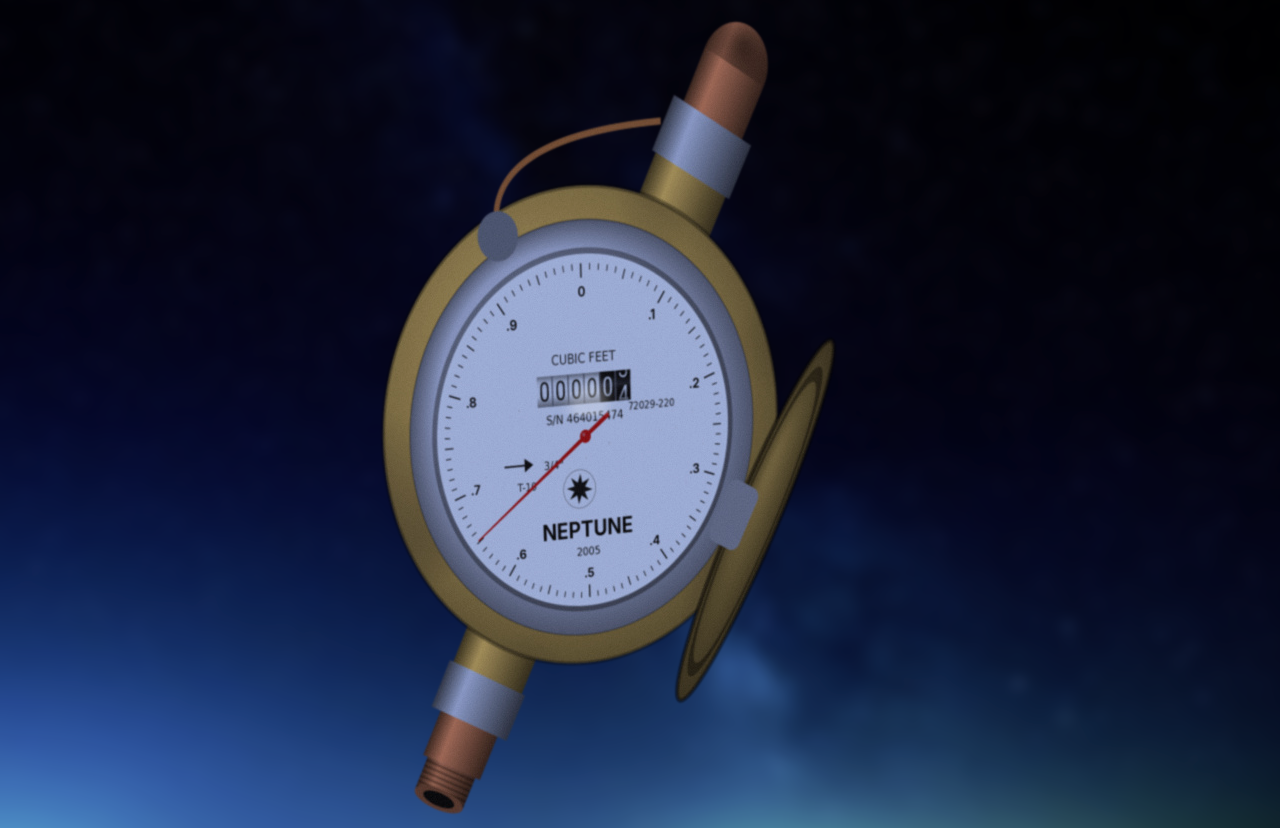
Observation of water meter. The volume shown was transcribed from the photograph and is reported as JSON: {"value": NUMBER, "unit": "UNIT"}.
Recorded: {"value": 3.65, "unit": "ft³"}
